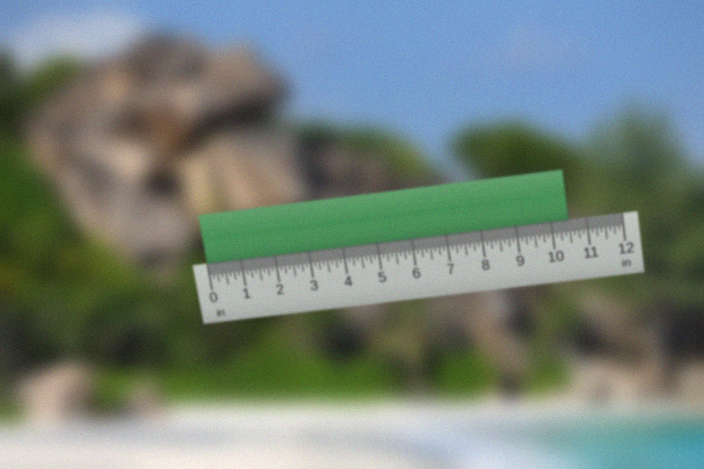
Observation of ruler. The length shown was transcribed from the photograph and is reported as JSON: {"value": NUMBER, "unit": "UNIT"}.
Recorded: {"value": 10.5, "unit": "in"}
